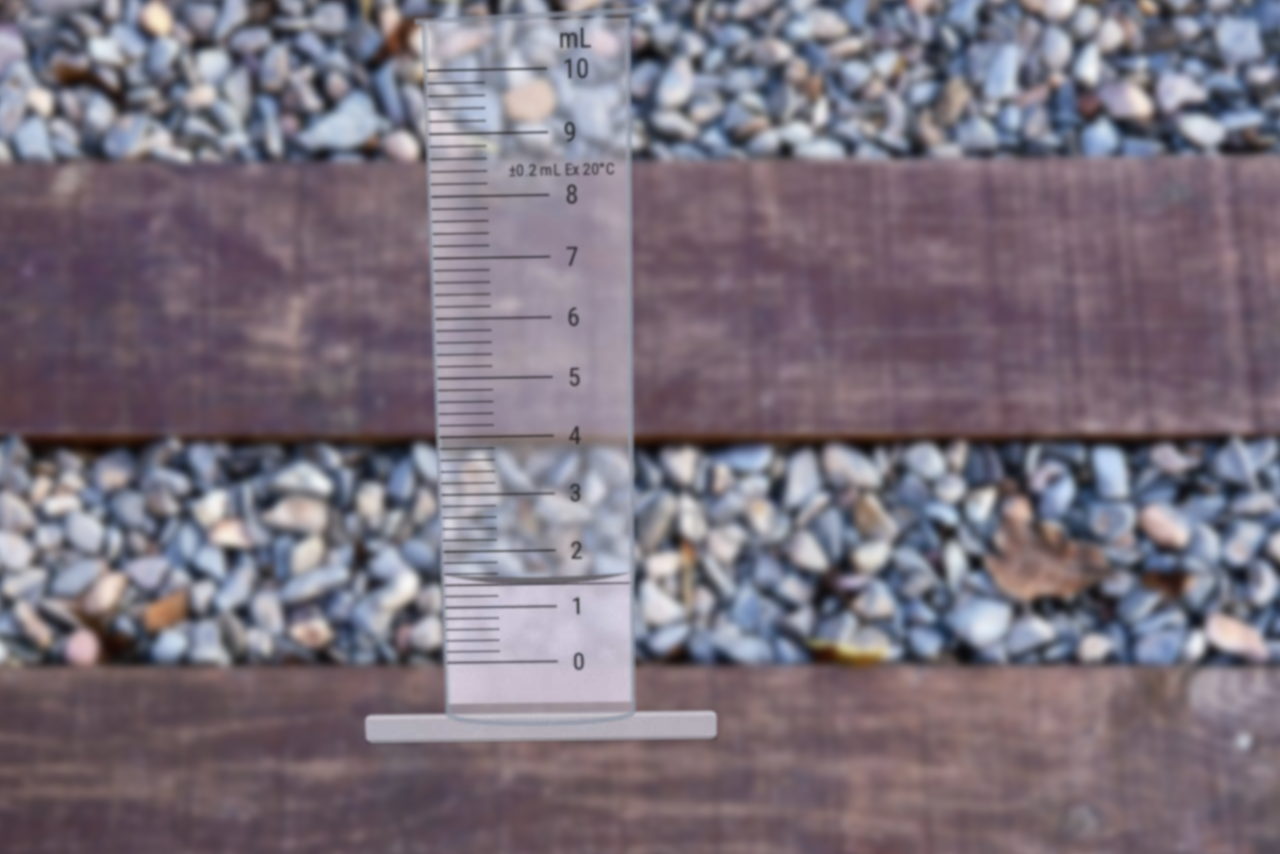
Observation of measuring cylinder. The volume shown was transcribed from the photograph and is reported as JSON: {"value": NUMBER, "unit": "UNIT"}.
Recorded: {"value": 1.4, "unit": "mL"}
